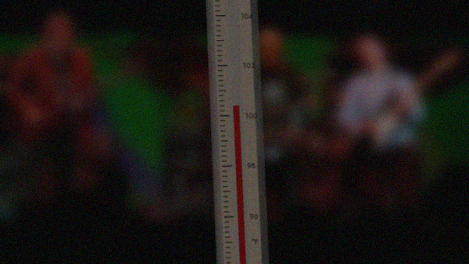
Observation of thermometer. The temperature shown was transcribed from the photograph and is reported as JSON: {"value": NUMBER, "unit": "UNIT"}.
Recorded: {"value": 100.4, "unit": "°F"}
